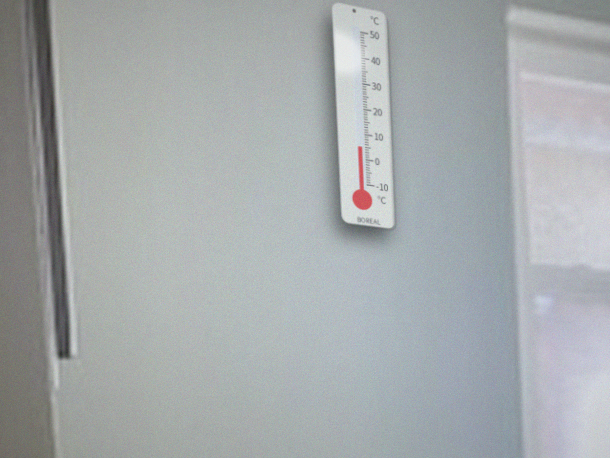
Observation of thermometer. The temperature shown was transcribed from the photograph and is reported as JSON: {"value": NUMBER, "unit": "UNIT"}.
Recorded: {"value": 5, "unit": "°C"}
